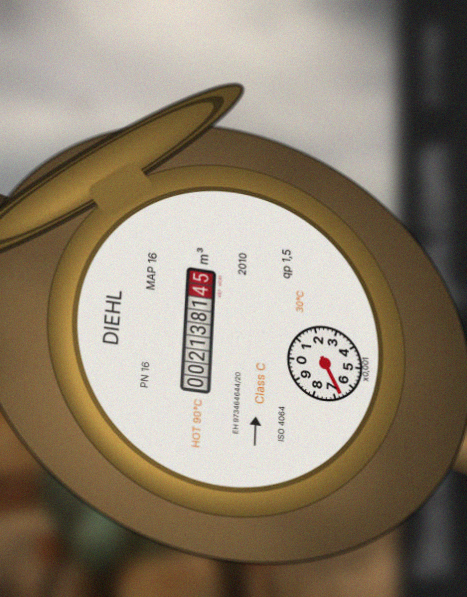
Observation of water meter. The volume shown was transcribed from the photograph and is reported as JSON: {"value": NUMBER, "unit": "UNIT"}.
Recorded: {"value": 21381.456, "unit": "m³"}
